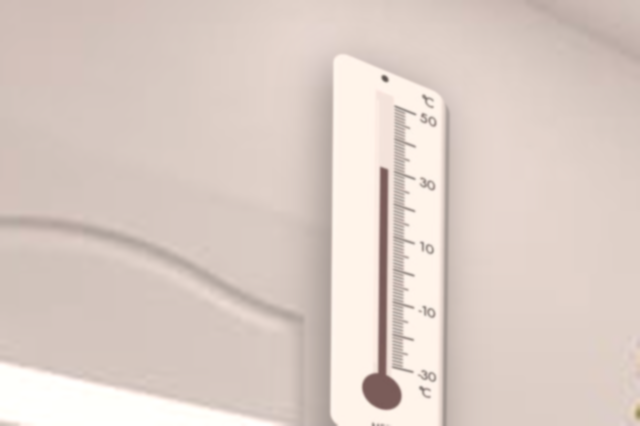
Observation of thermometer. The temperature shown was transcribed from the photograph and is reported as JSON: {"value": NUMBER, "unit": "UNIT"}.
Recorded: {"value": 30, "unit": "°C"}
